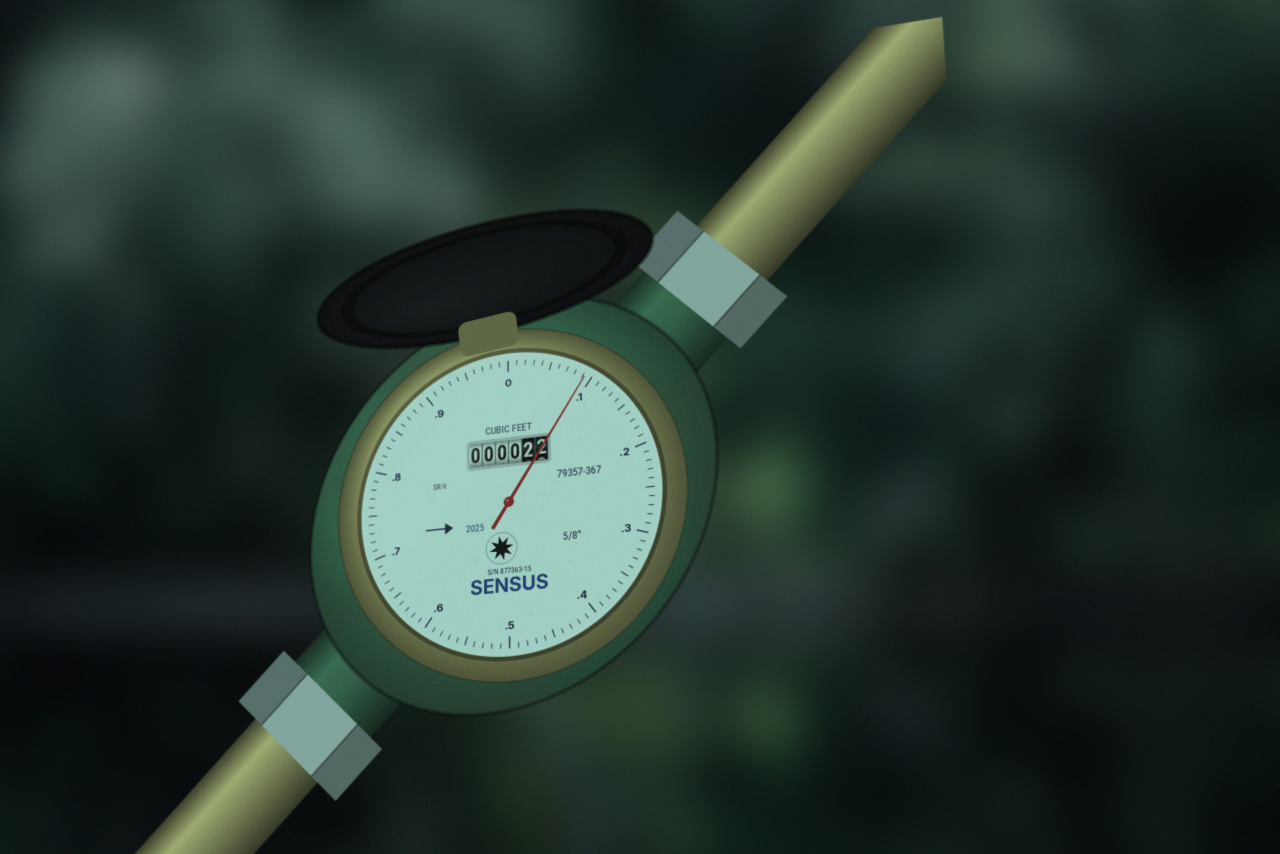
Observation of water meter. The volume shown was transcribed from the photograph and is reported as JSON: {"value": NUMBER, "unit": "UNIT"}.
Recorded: {"value": 22.09, "unit": "ft³"}
